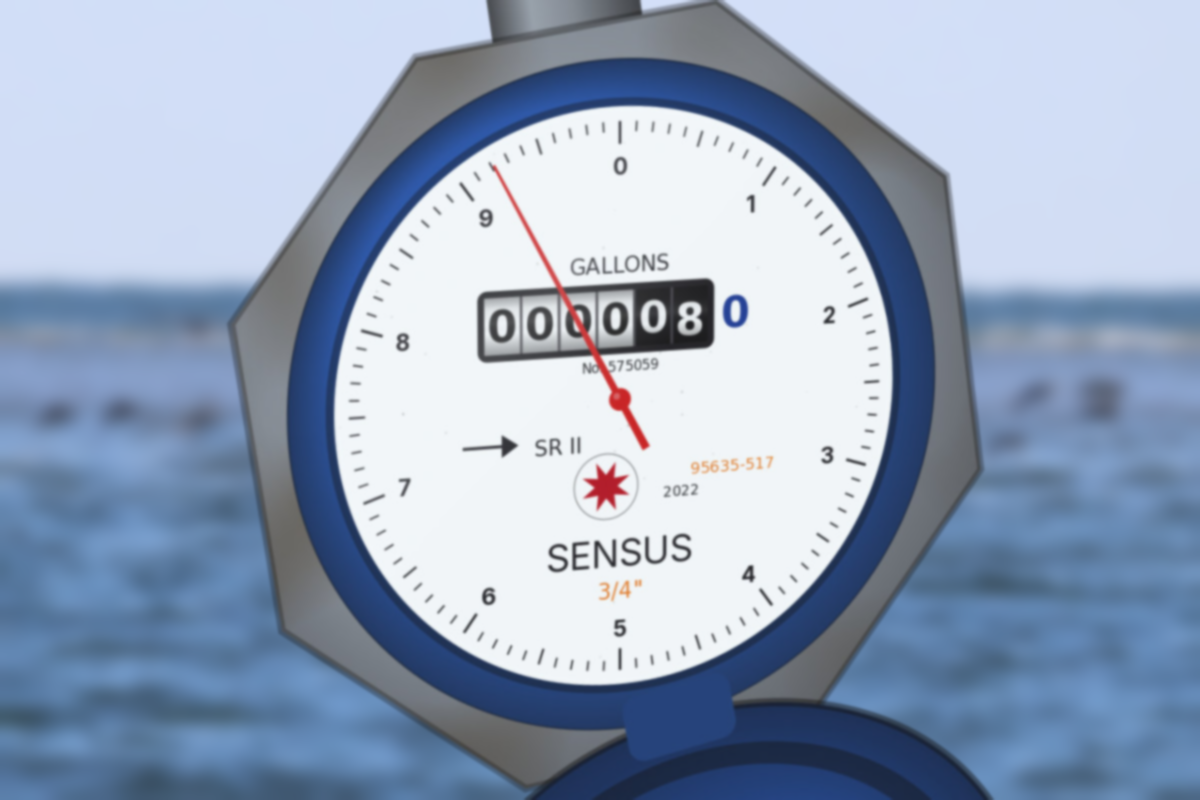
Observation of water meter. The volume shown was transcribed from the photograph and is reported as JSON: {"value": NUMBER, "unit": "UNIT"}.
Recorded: {"value": 79.2, "unit": "gal"}
